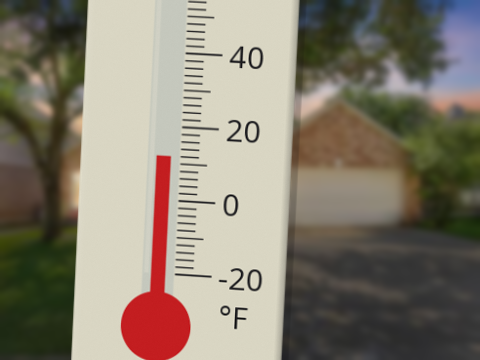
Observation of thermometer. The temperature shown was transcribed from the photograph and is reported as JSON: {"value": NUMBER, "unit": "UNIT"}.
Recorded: {"value": 12, "unit": "°F"}
